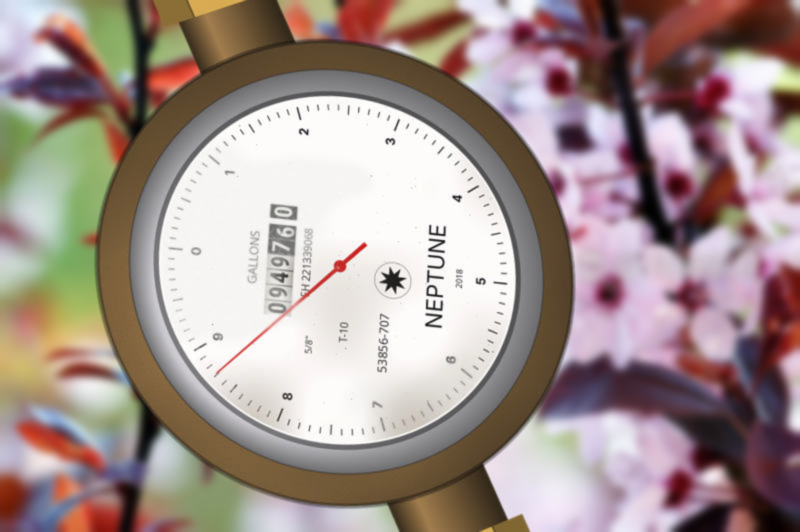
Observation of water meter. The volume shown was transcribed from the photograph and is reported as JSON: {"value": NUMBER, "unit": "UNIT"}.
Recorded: {"value": 949758.7, "unit": "gal"}
